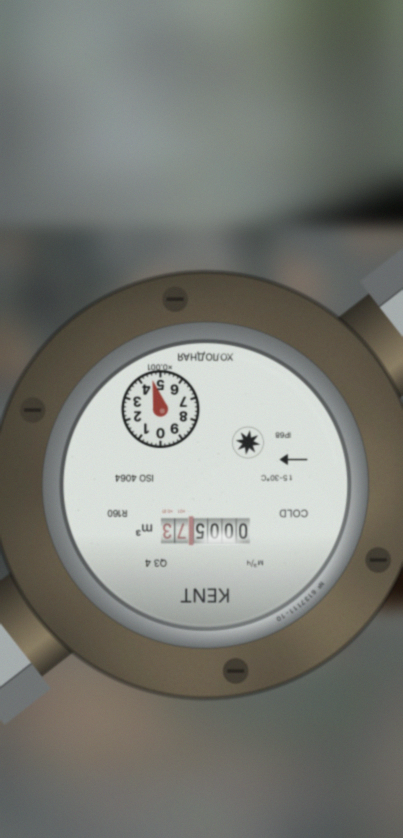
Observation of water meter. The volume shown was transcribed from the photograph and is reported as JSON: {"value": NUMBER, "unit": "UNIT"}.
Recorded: {"value": 5.734, "unit": "m³"}
